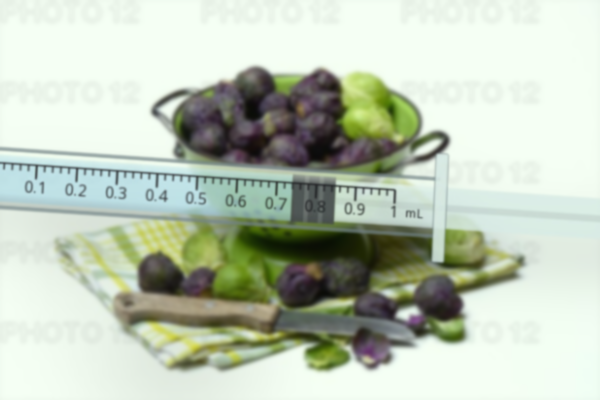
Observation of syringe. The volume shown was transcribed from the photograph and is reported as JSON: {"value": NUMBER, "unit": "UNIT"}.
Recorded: {"value": 0.74, "unit": "mL"}
